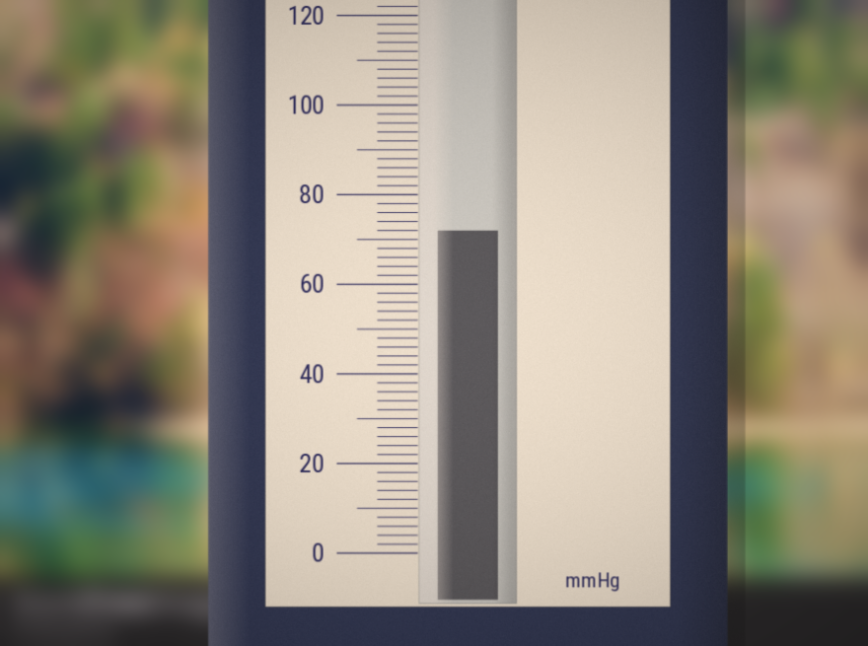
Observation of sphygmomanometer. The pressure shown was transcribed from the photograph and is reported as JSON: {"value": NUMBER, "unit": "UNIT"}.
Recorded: {"value": 72, "unit": "mmHg"}
